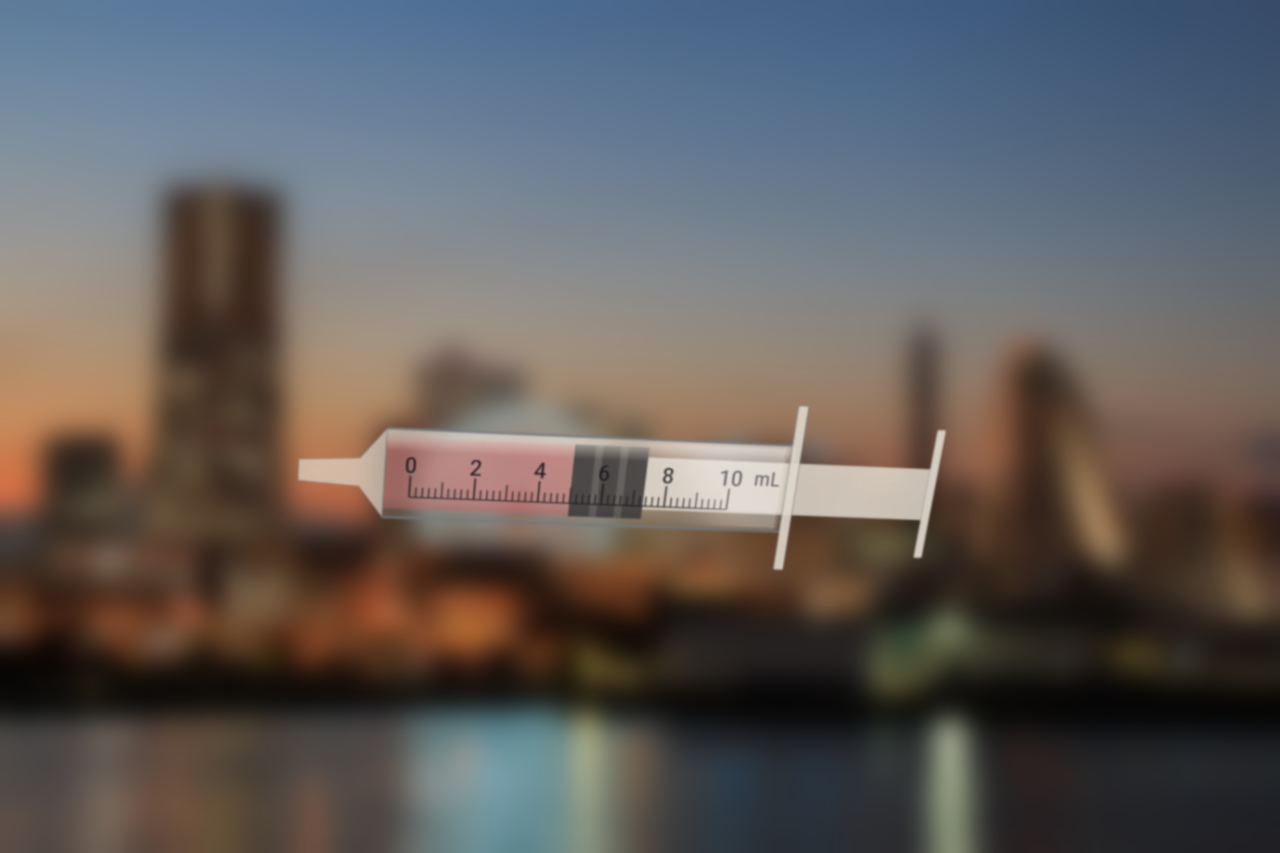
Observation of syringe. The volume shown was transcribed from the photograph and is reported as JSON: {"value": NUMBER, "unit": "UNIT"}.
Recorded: {"value": 5, "unit": "mL"}
